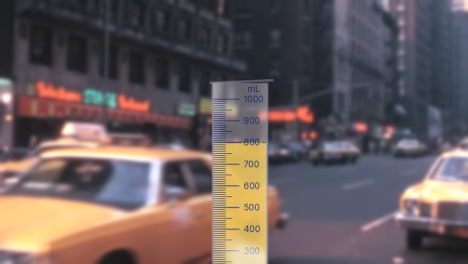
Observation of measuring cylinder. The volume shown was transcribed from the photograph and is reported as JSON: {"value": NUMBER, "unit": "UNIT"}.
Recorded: {"value": 800, "unit": "mL"}
